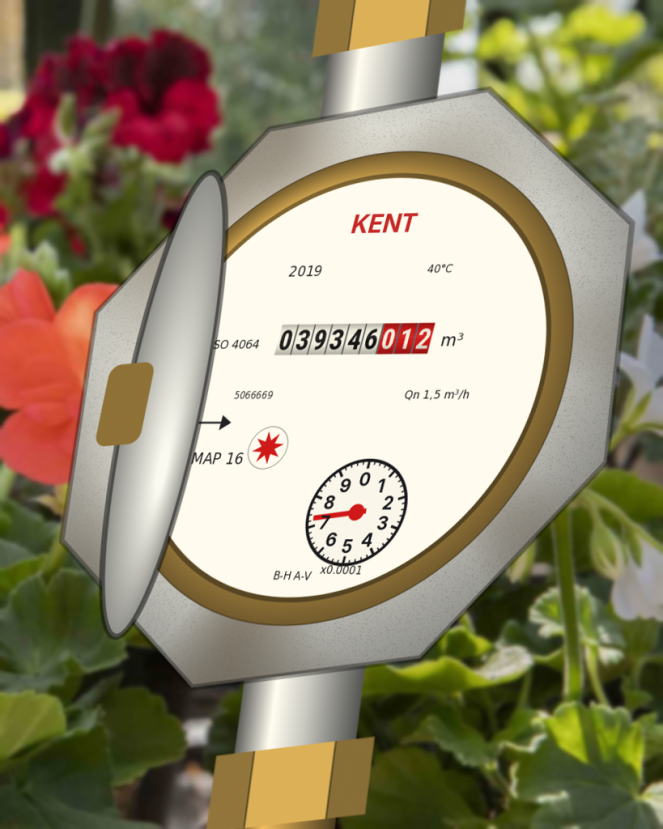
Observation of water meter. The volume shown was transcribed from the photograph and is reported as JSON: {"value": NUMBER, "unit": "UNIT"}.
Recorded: {"value": 39346.0127, "unit": "m³"}
